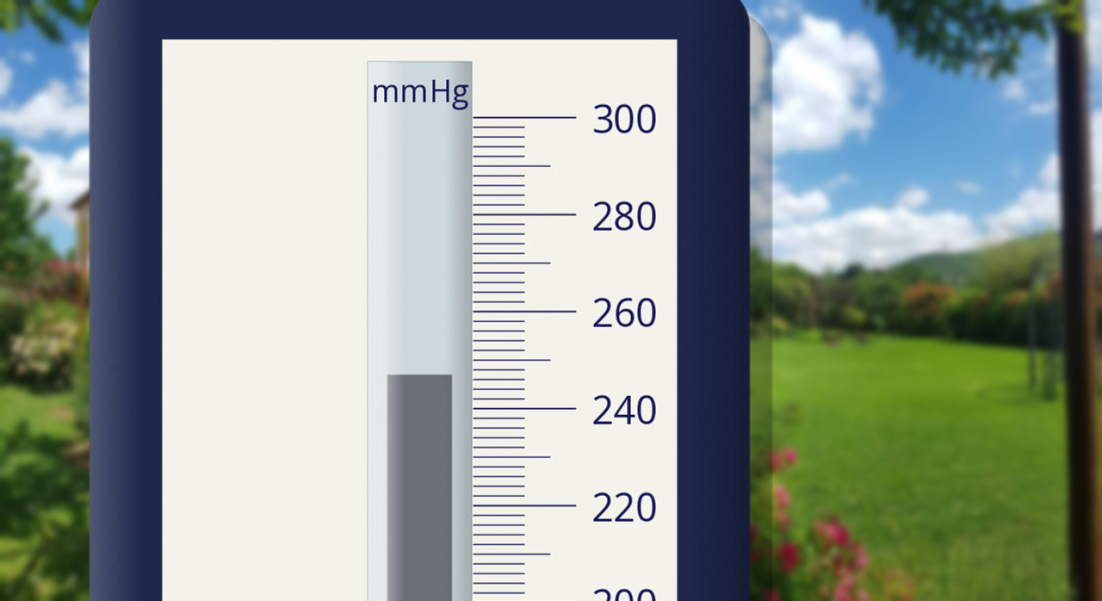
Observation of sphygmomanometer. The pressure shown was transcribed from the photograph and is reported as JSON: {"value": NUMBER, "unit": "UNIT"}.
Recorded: {"value": 247, "unit": "mmHg"}
